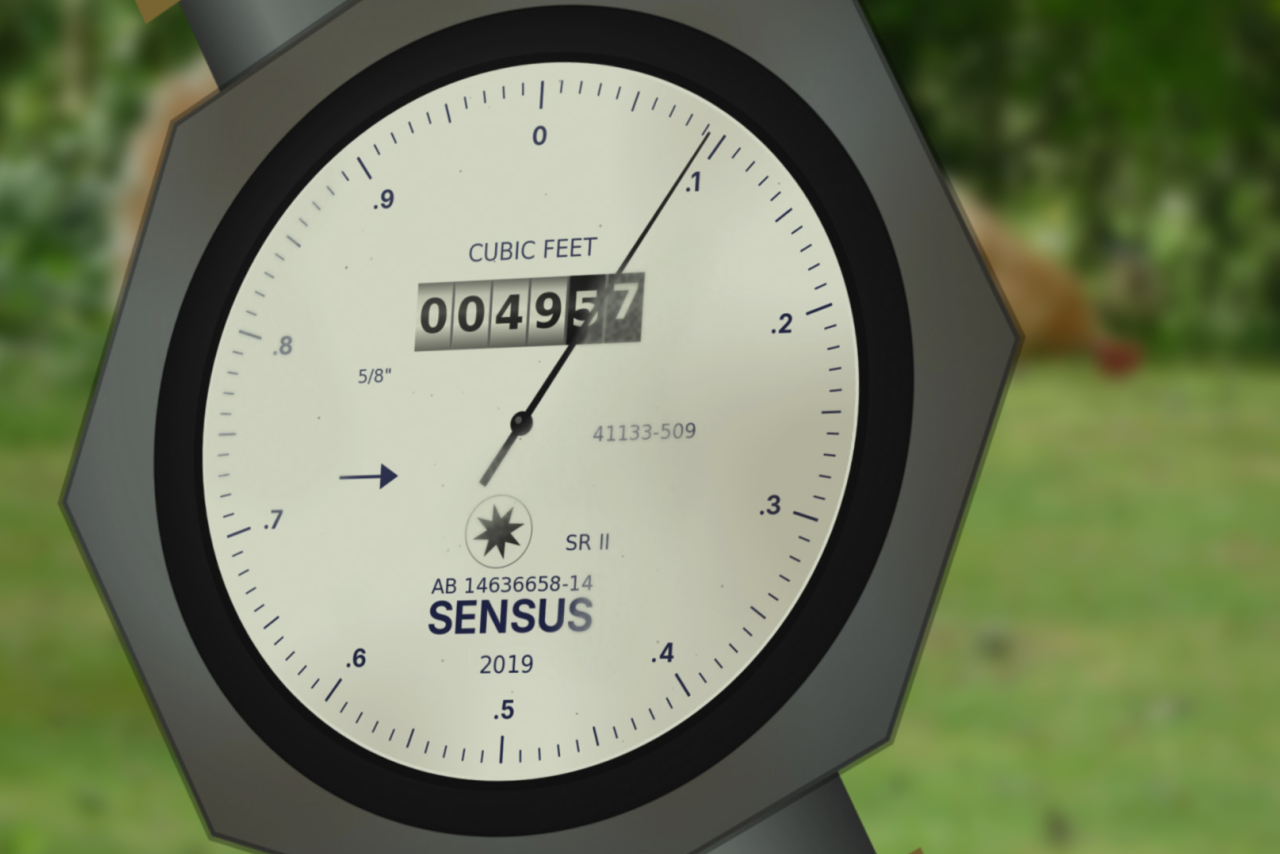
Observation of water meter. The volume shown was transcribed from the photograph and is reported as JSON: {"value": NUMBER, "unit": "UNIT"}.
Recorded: {"value": 4957.09, "unit": "ft³"}
